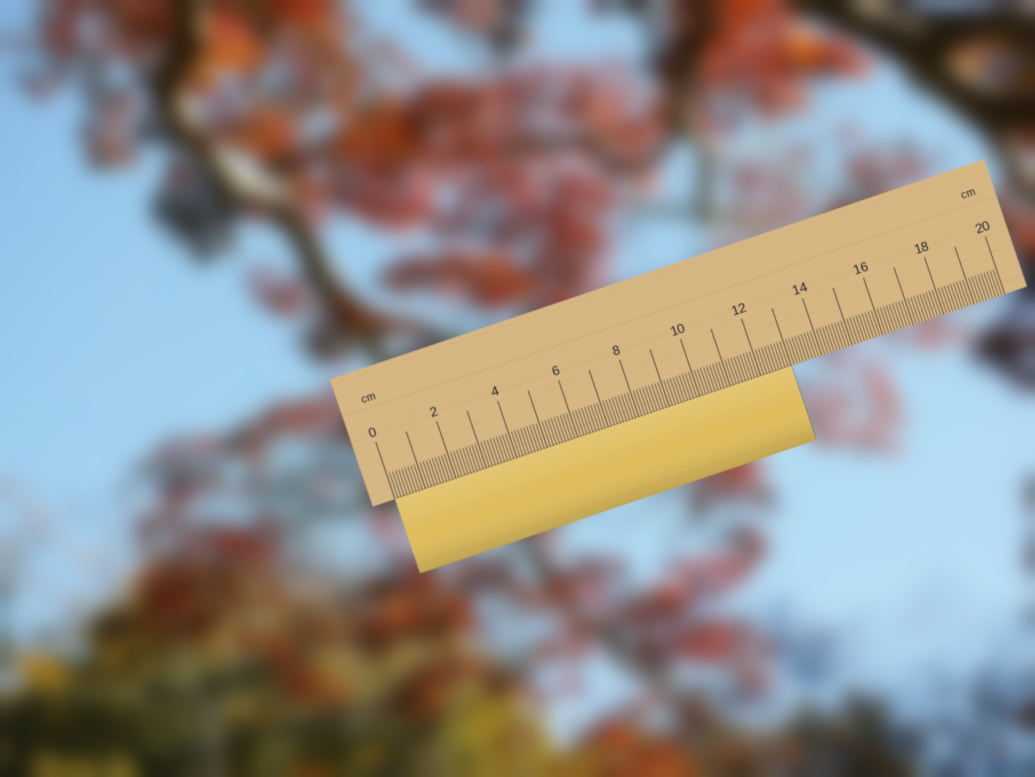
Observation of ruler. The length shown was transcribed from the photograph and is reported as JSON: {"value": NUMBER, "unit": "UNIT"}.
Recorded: {"value": 13, "unit": "cm"}
